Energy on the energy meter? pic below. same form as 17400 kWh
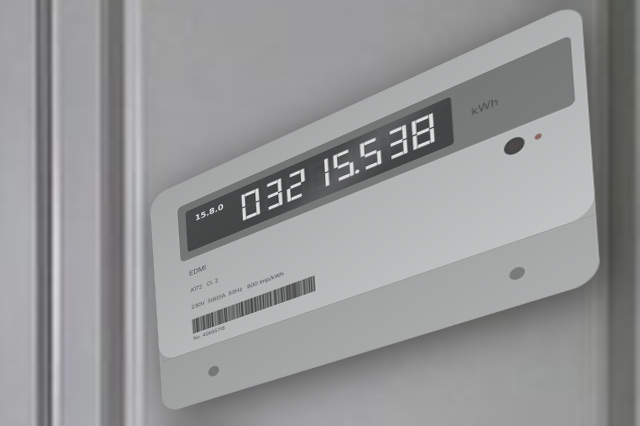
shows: 3215.538 kWh
